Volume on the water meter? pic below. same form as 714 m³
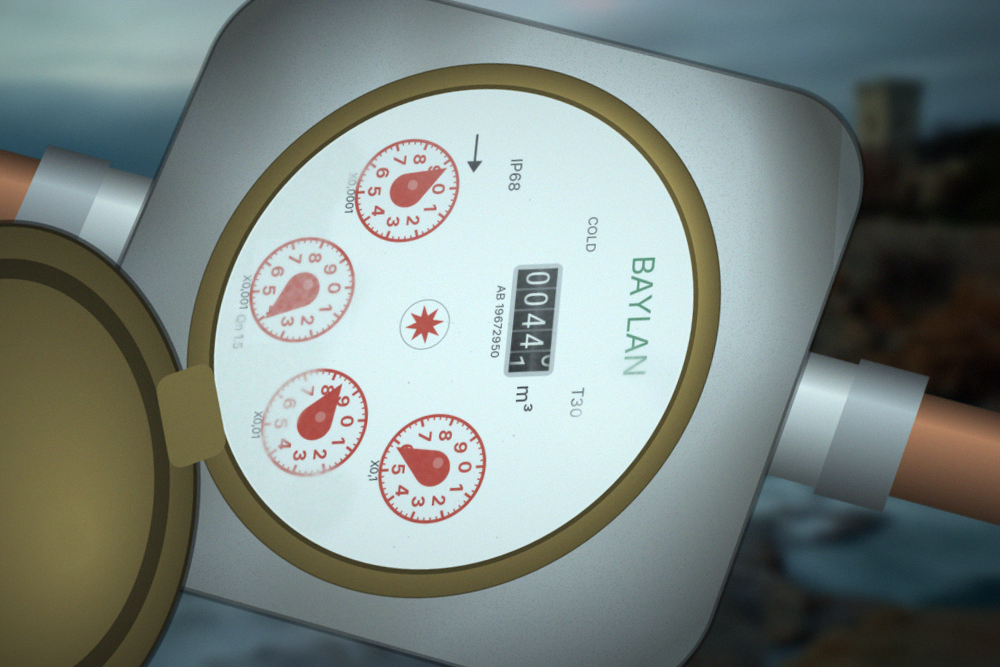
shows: 440.5839 m³
